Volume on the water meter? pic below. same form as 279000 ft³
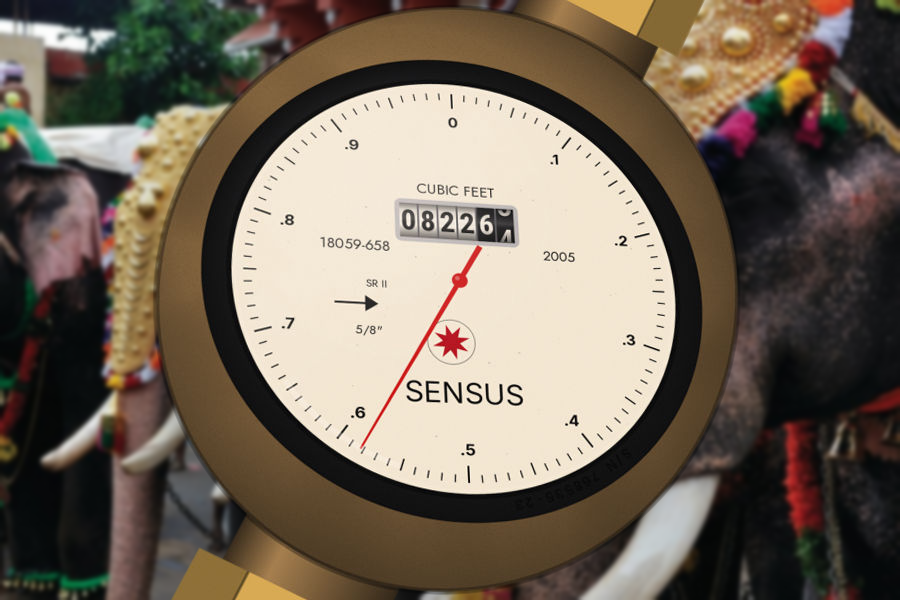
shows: 82263.58 ft³
